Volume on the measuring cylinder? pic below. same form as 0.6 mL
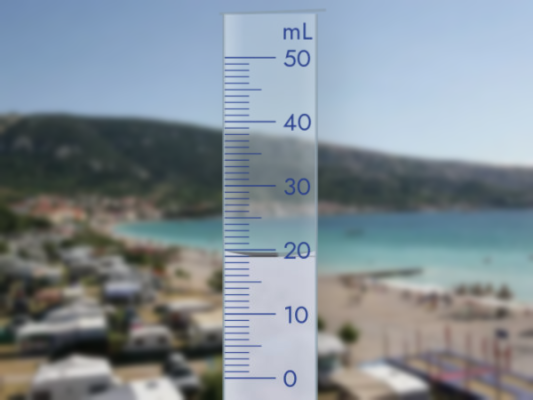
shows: 19 mL
